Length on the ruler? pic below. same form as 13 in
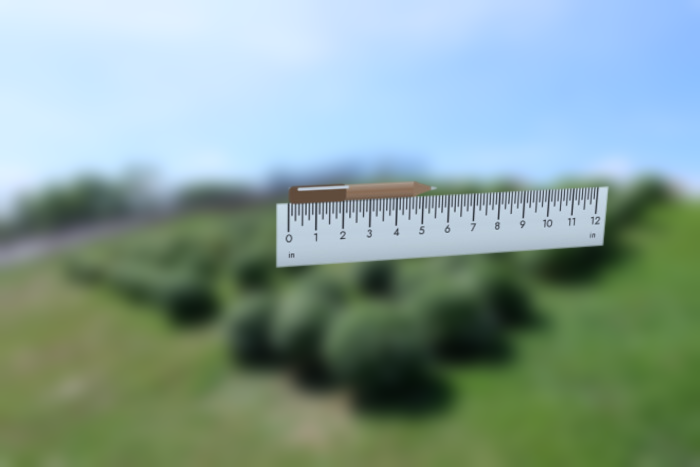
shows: 5.5 in
